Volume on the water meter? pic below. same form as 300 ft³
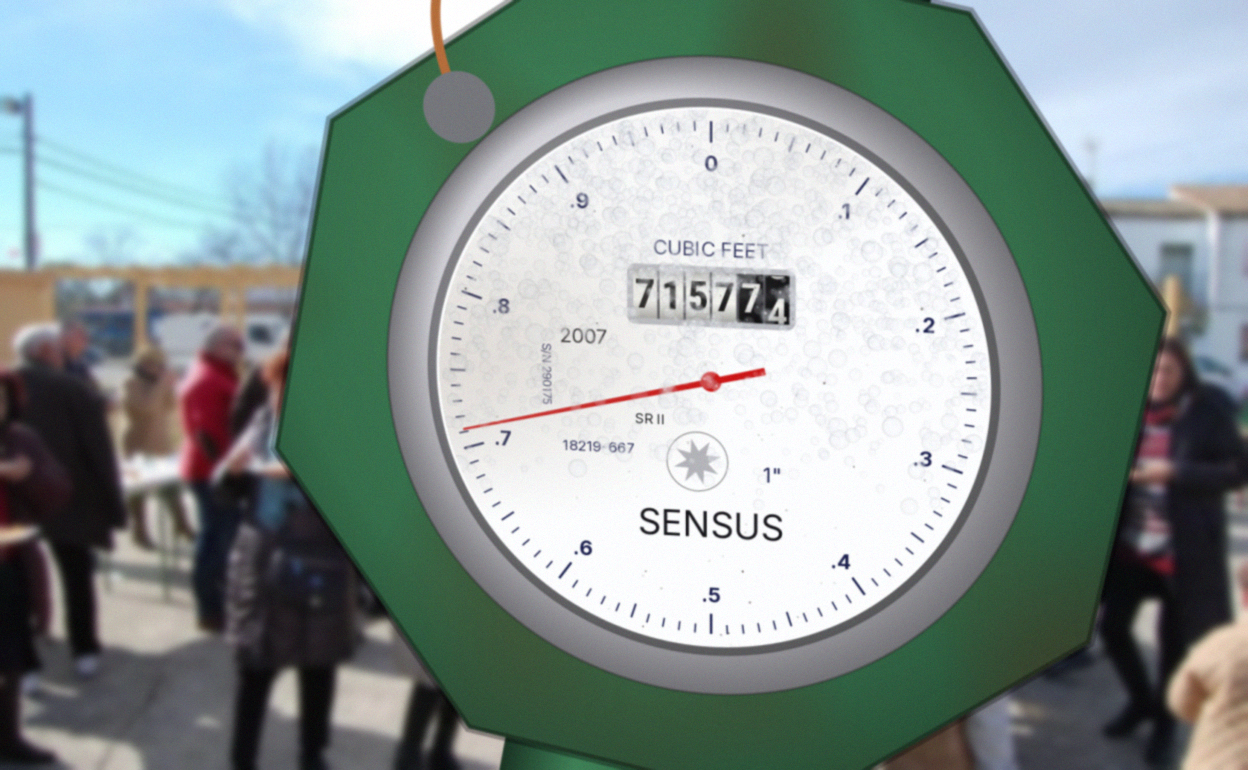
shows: 715773.71 ft³
